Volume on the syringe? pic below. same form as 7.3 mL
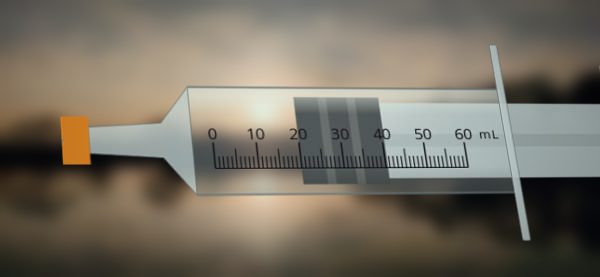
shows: 20 mL
